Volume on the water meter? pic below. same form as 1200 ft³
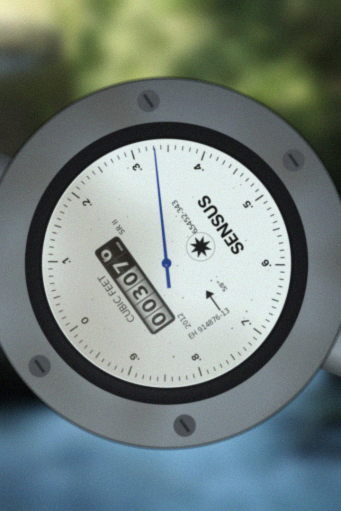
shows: 3076.33 ft³
